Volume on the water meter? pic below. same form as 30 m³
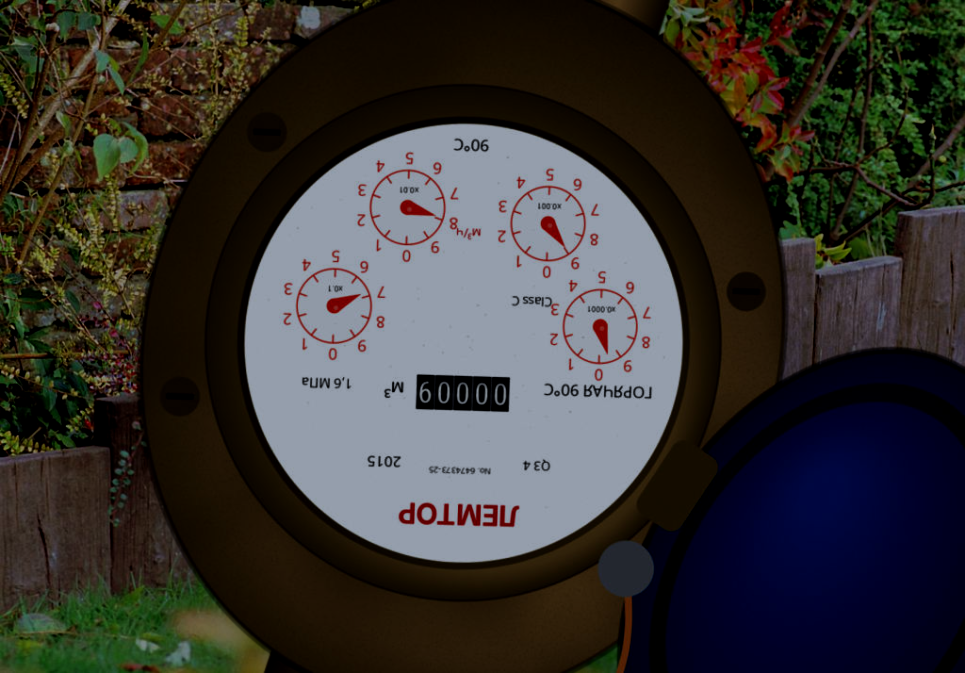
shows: 9.6789 m³
